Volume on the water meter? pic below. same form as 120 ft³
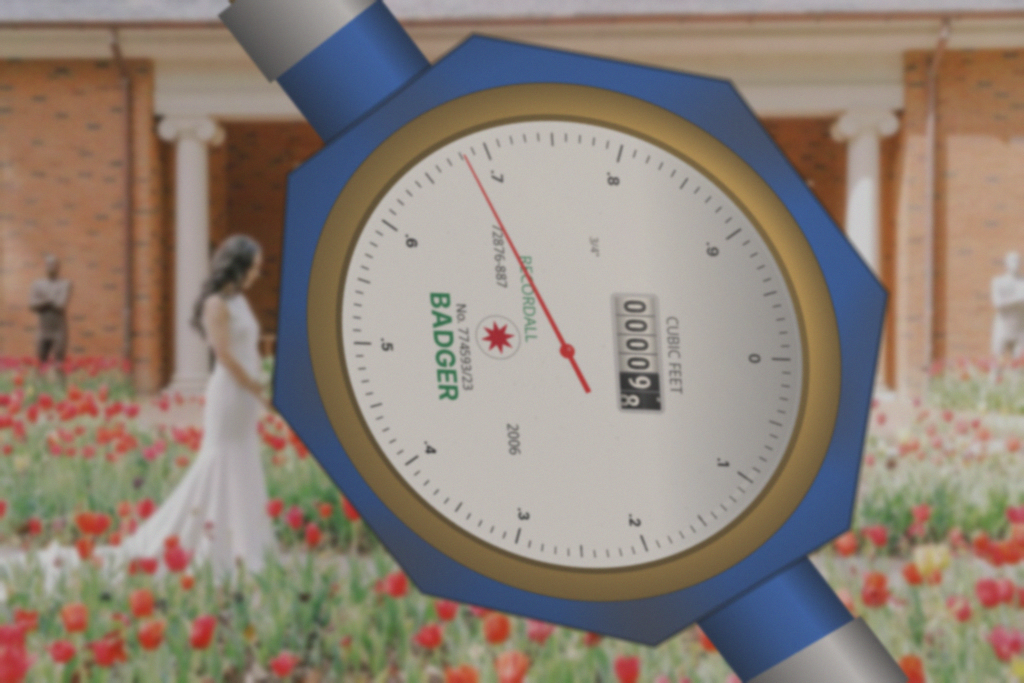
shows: 97.68 ft³
